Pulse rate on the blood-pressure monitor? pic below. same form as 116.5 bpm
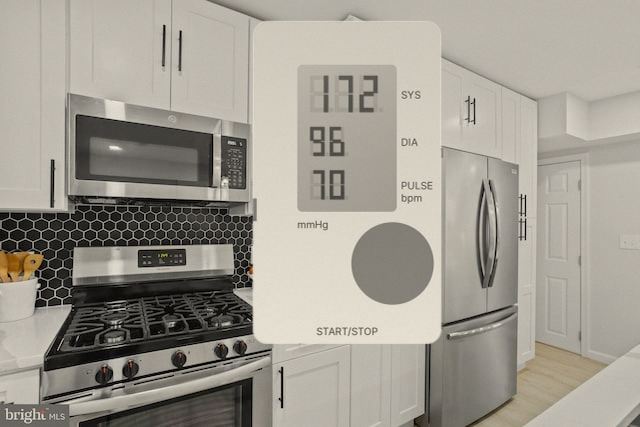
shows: 70 bpm
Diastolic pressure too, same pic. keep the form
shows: 96 mmHg
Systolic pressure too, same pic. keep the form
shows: 172 mmHg
